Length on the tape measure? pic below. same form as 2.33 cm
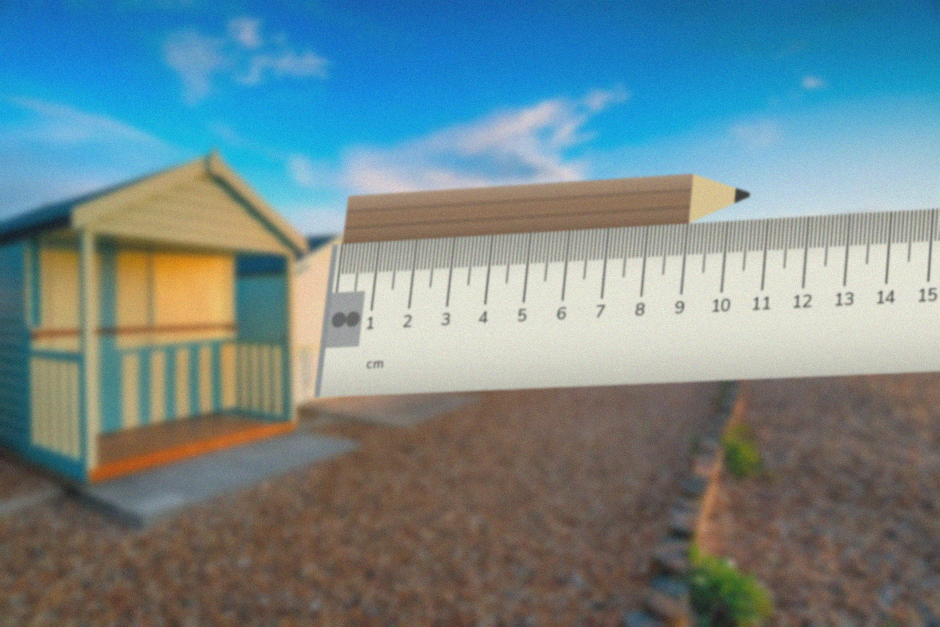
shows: 10.5 cm
